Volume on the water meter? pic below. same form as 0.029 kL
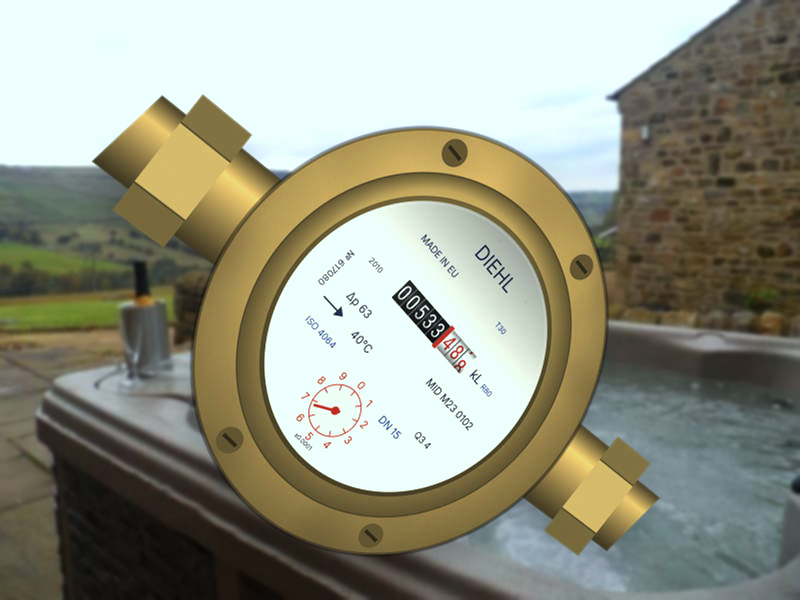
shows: 533.4876 kL
